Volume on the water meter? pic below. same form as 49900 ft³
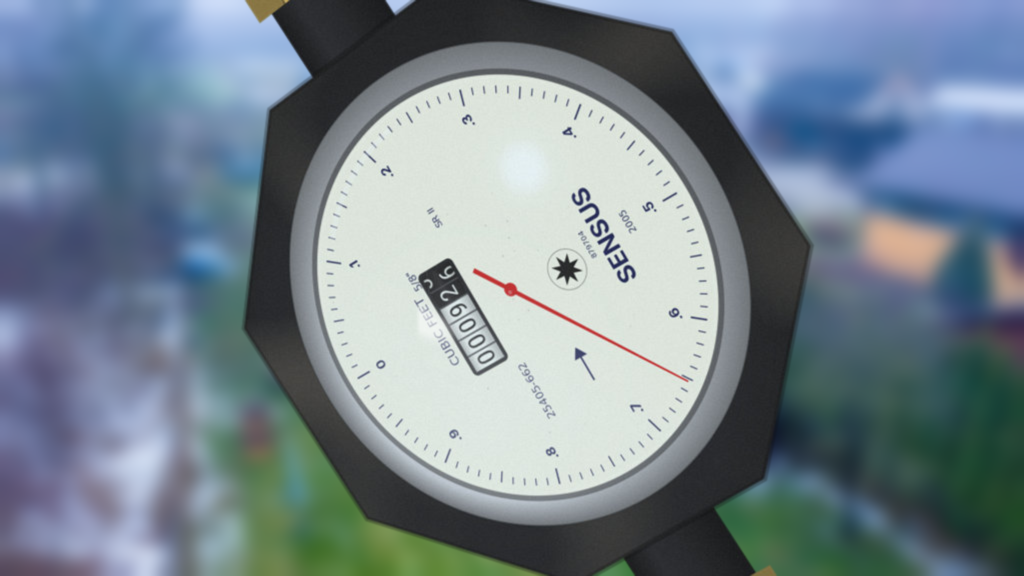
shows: 925.65 ft³
